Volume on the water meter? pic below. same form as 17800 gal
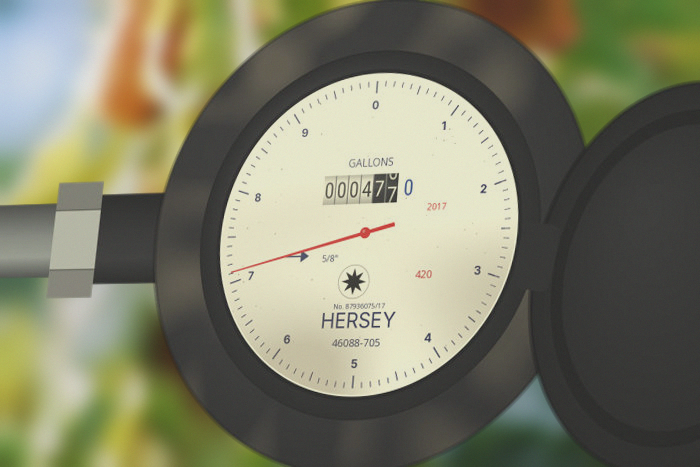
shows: 4767.1 gal
